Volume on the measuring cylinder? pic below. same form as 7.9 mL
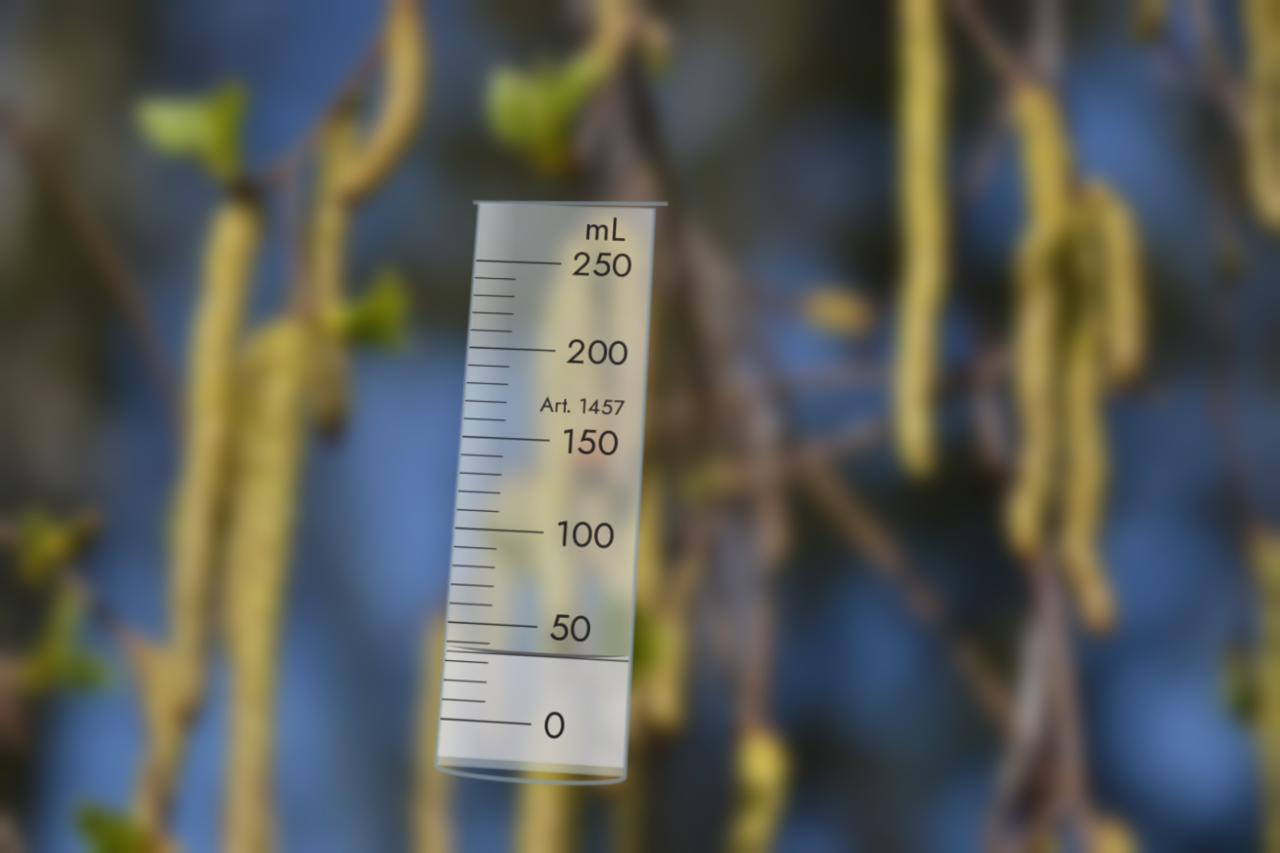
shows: 35 mL
